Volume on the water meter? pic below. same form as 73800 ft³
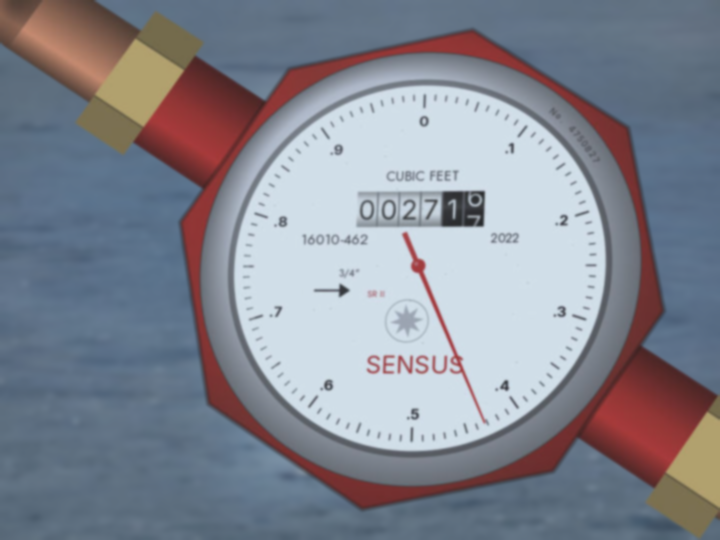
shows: 2716.43 ft³
